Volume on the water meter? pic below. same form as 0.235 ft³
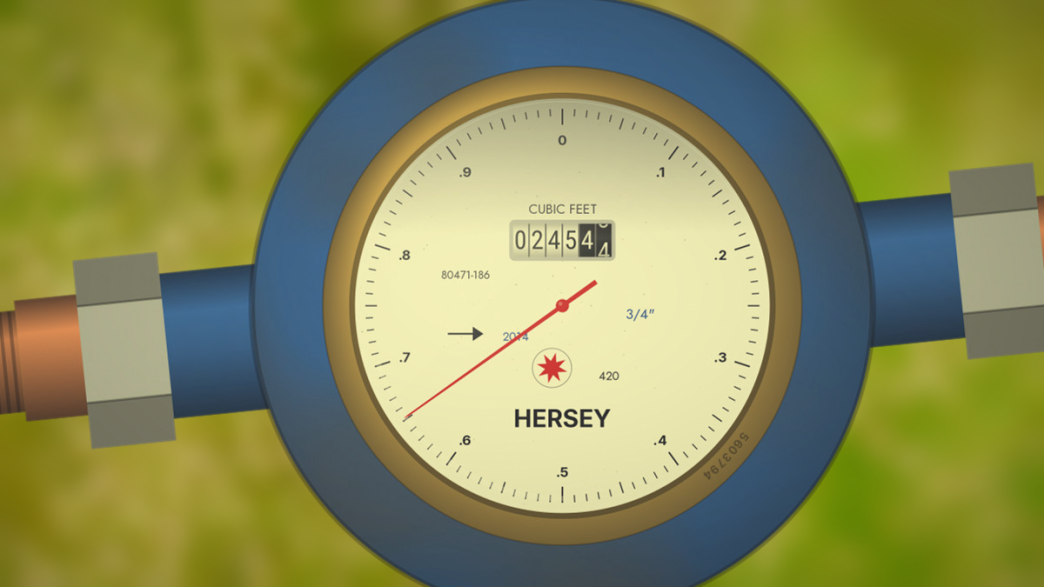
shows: 24543.65 ft³
